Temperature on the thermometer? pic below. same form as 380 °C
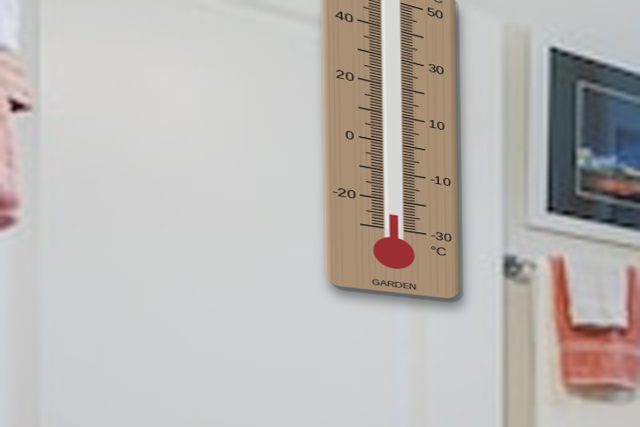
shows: -25 °C
